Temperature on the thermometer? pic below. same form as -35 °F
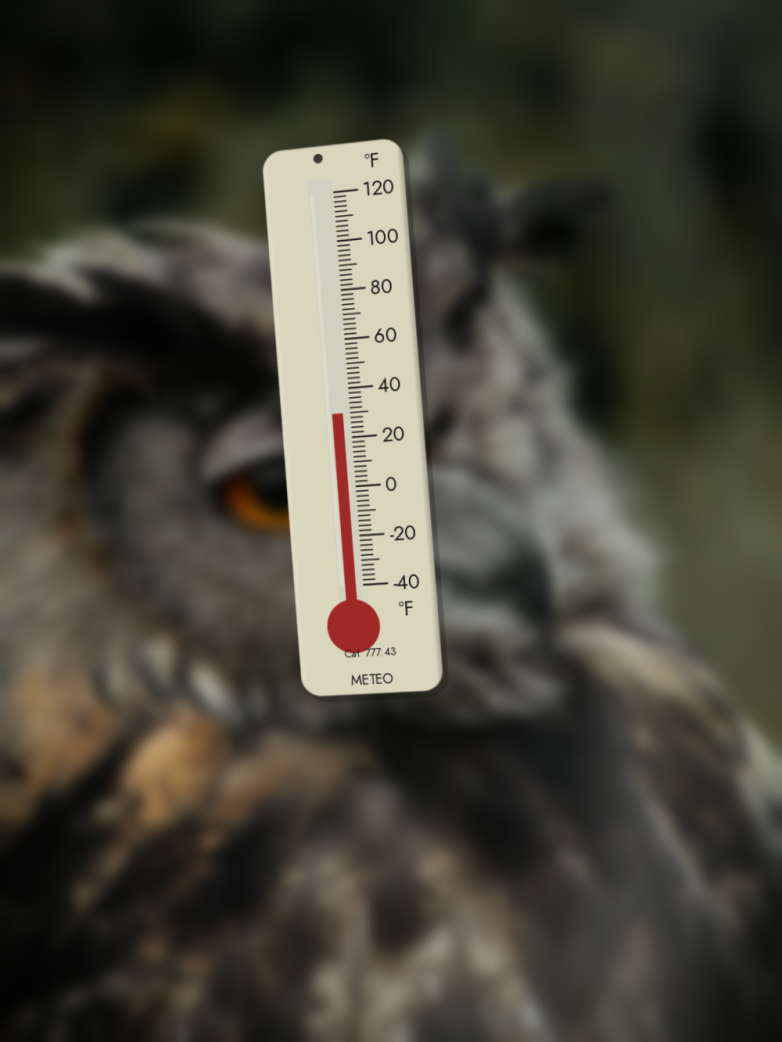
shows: 30 °F
